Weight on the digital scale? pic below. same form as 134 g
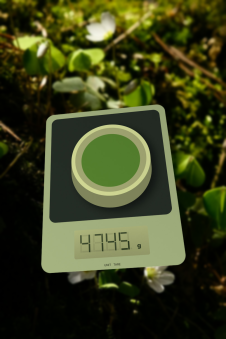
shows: 4745 g
